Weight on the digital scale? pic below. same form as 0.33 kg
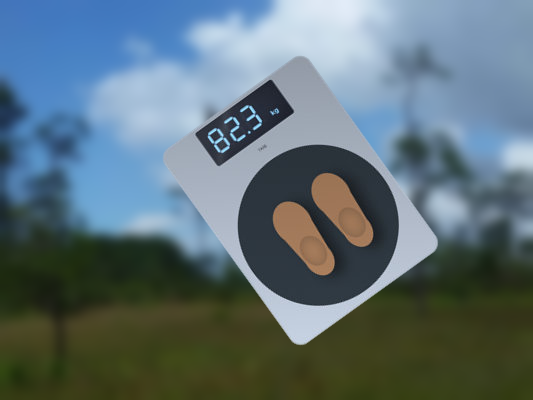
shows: 82.3 kg
